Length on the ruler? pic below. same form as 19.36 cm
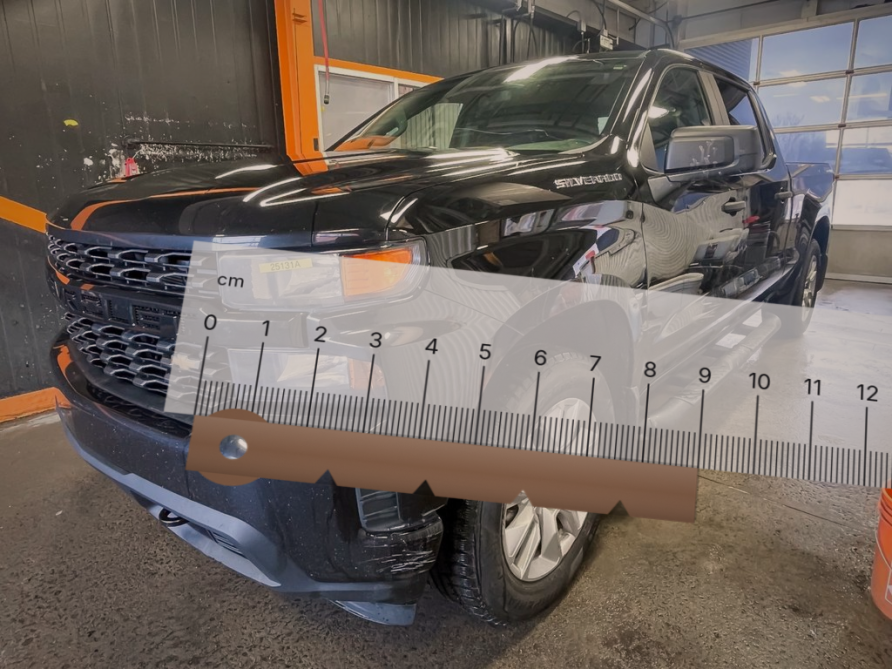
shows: 9 cm
